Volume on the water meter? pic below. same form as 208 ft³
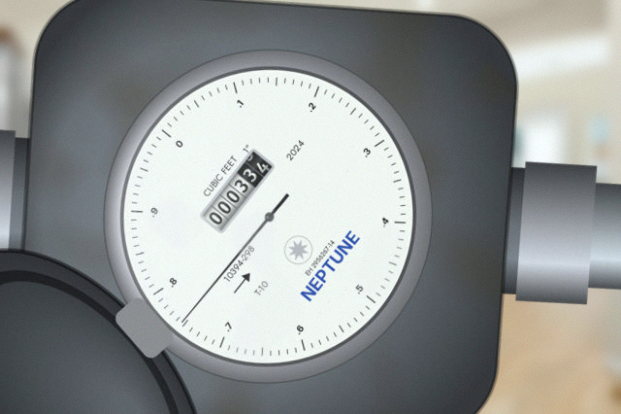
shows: 333.75 ft³
